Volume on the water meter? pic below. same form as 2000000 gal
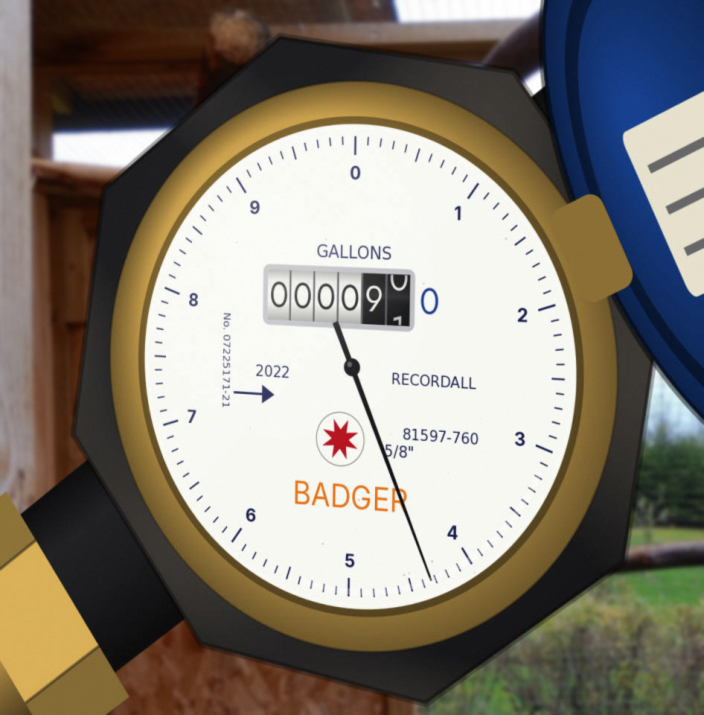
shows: 904.3 gal
